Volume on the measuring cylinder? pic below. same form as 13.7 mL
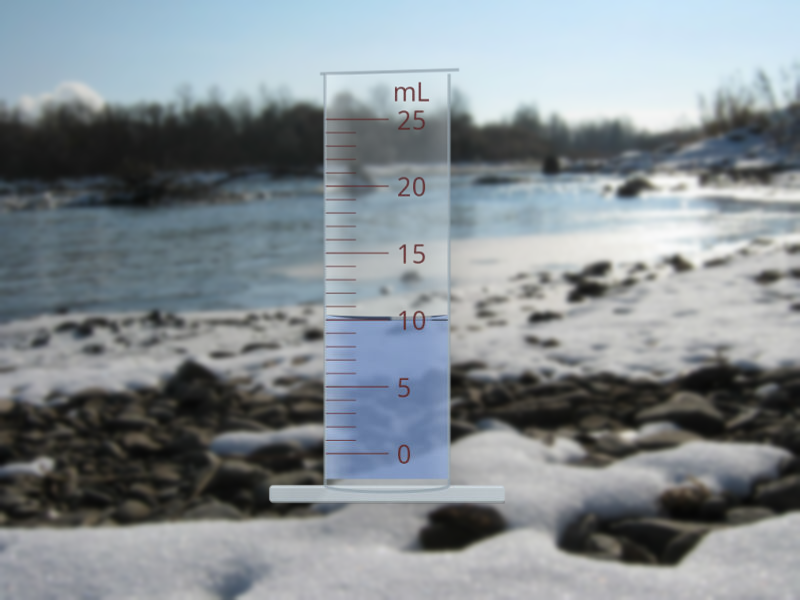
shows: 10 mL
